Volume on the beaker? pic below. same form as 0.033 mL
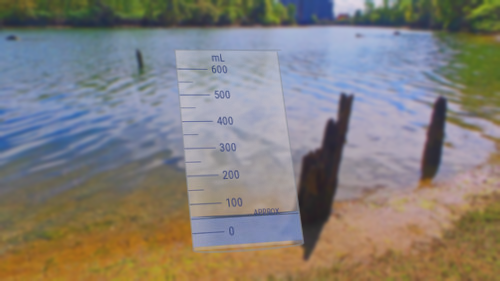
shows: 50 mL
